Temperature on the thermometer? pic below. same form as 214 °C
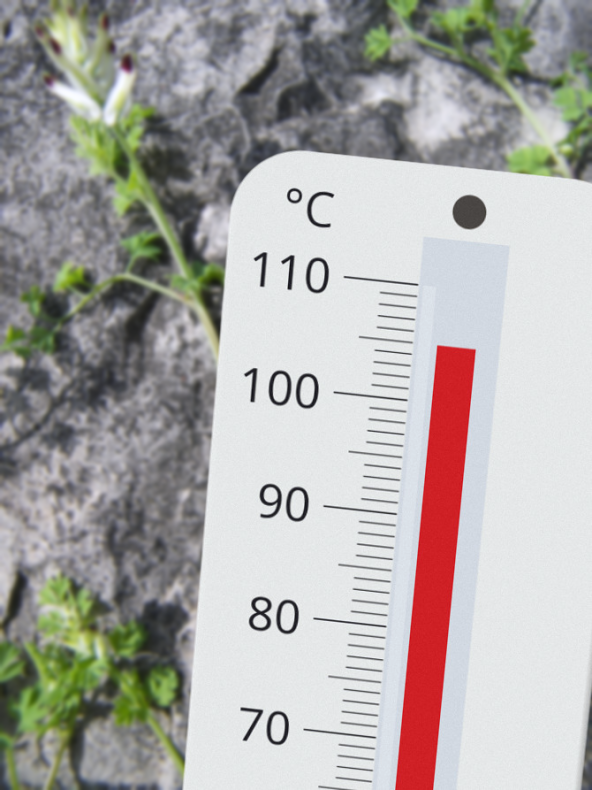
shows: 105 °C
